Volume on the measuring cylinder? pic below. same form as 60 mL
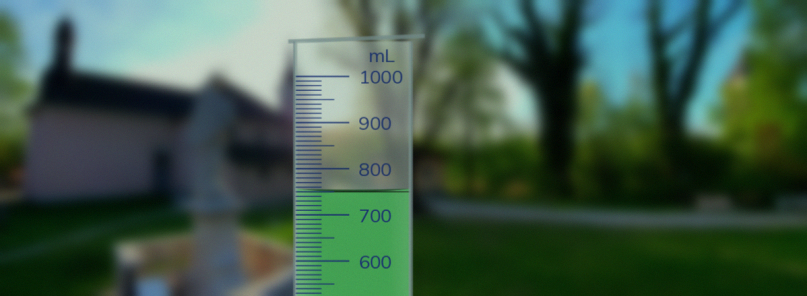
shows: 750 mL
